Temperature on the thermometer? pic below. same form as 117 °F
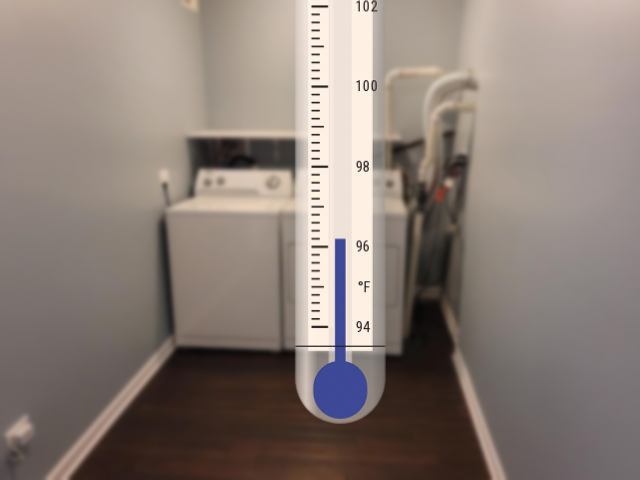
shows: 96.2 °F
